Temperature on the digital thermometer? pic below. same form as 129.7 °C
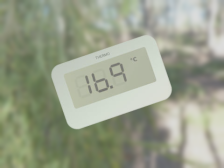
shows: 16.9 °C
